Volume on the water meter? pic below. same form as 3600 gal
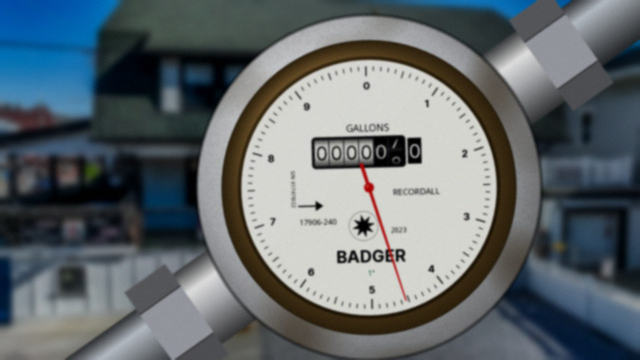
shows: 74.5 gal
